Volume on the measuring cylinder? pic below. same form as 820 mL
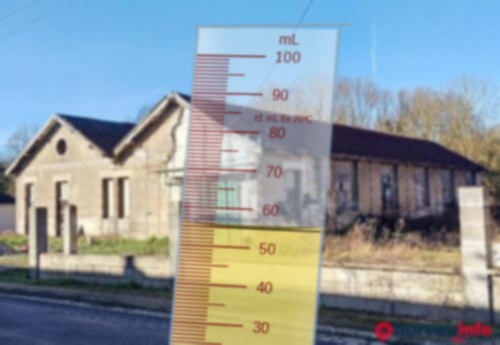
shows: 55 mL
